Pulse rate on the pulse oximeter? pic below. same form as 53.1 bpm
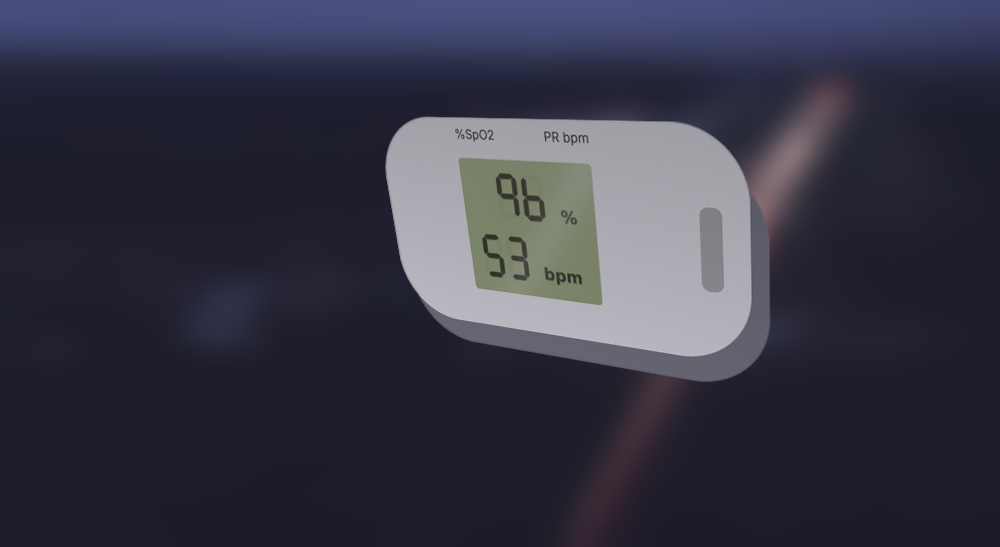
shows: 53 bpm
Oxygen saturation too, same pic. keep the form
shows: 96 %
